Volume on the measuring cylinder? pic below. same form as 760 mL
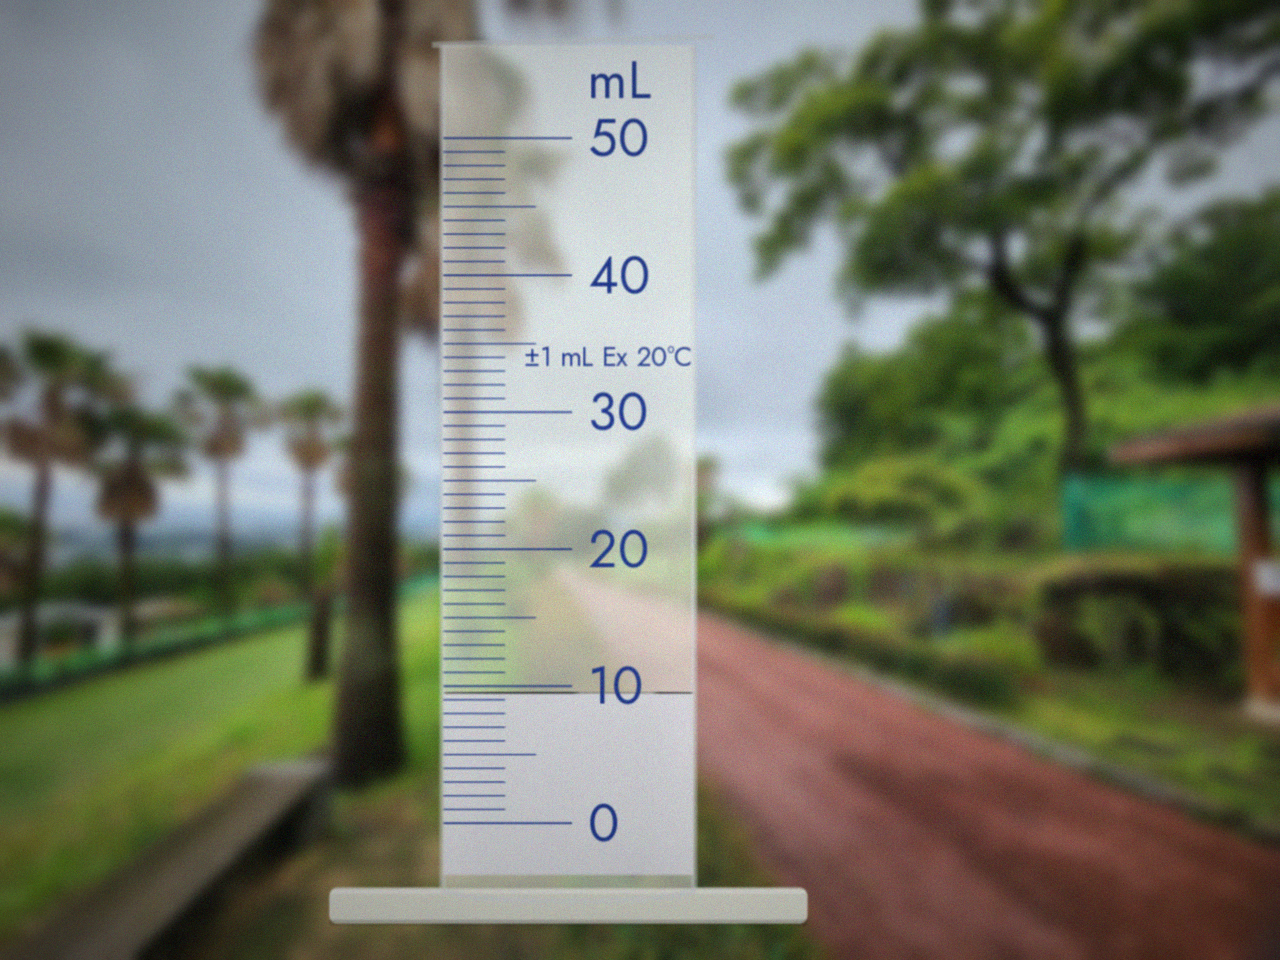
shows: 9.5 mL
